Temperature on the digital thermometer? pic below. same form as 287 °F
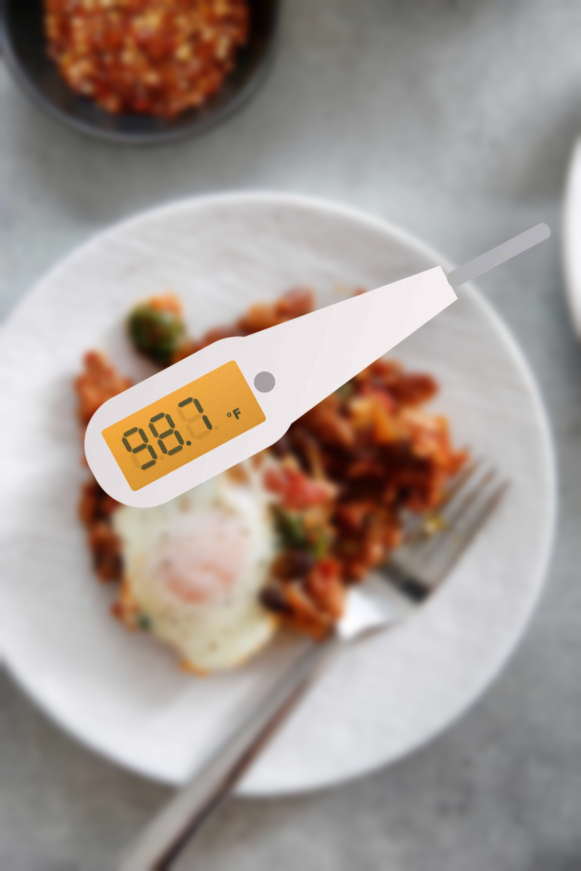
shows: 98.7 °F
